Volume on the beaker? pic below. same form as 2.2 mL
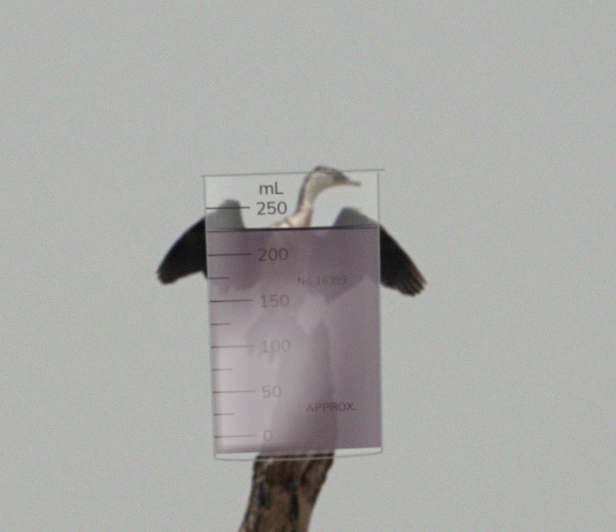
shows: 225 mL
